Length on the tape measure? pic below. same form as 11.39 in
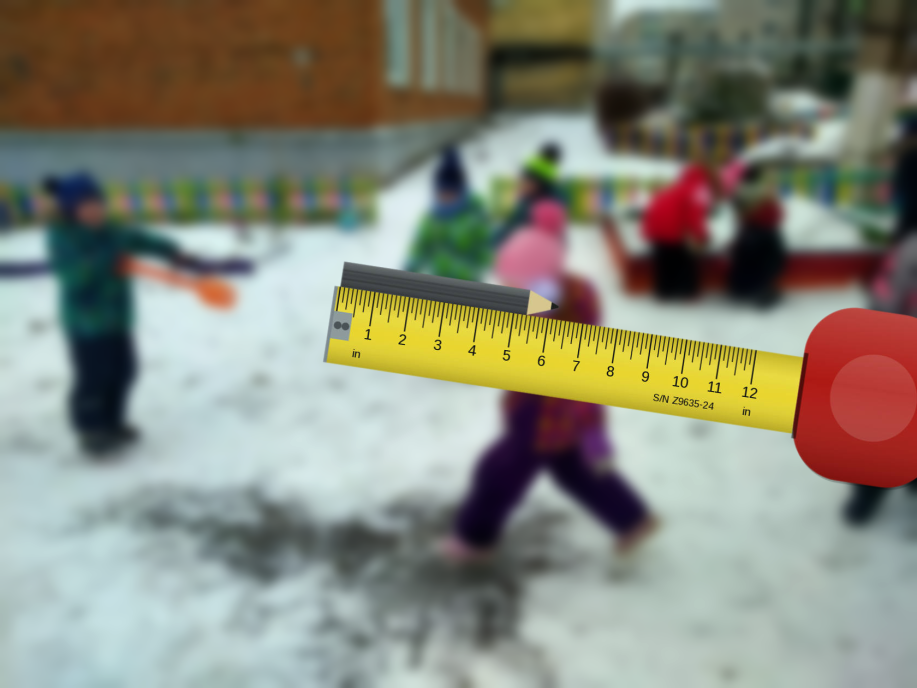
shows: 6.25 in
